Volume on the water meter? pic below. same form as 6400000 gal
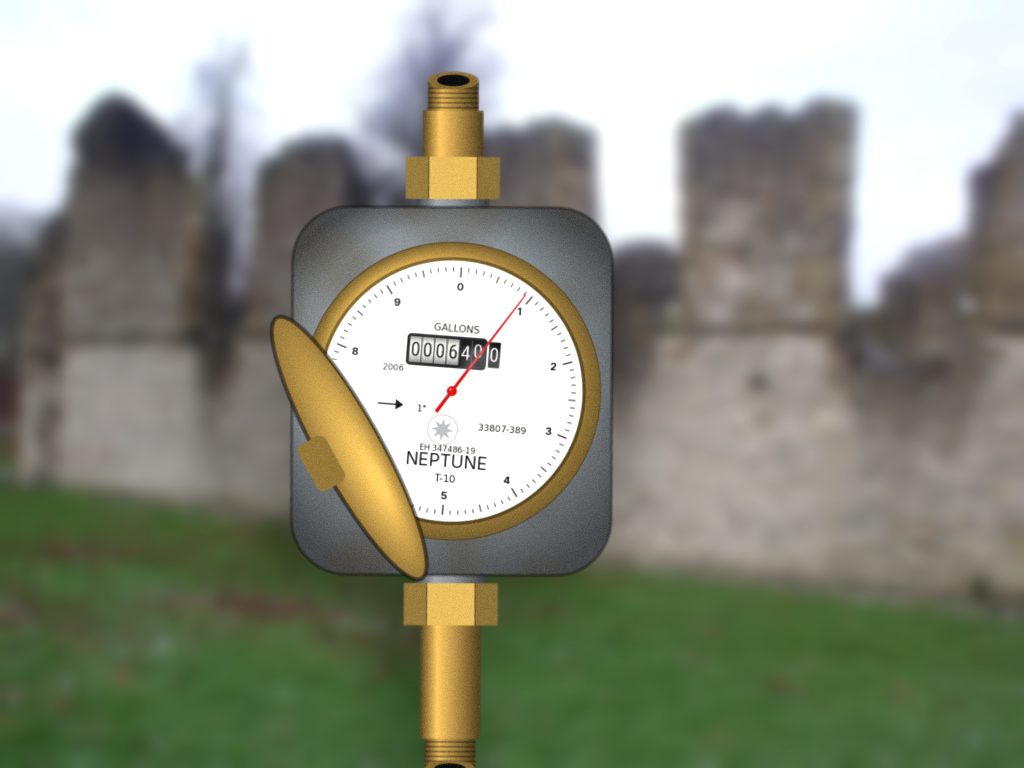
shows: 6400.9 gal
